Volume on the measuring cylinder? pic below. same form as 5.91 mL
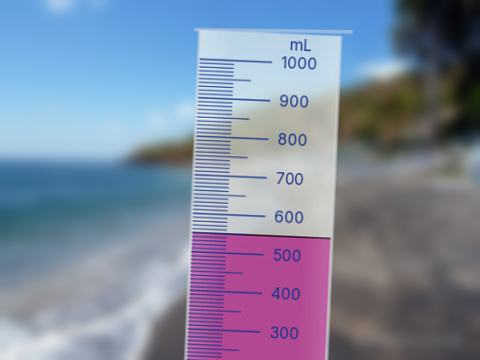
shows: 550 mL
